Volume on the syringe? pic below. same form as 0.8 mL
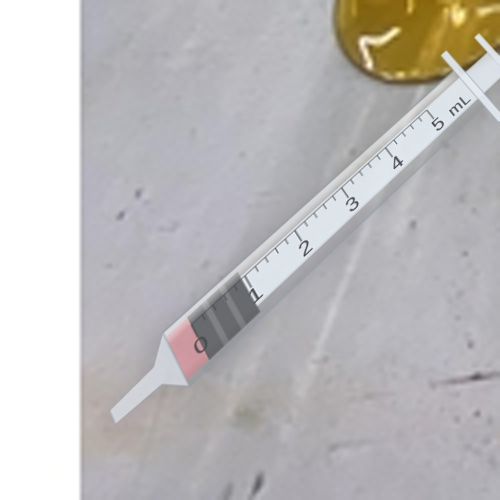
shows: 0 mL
